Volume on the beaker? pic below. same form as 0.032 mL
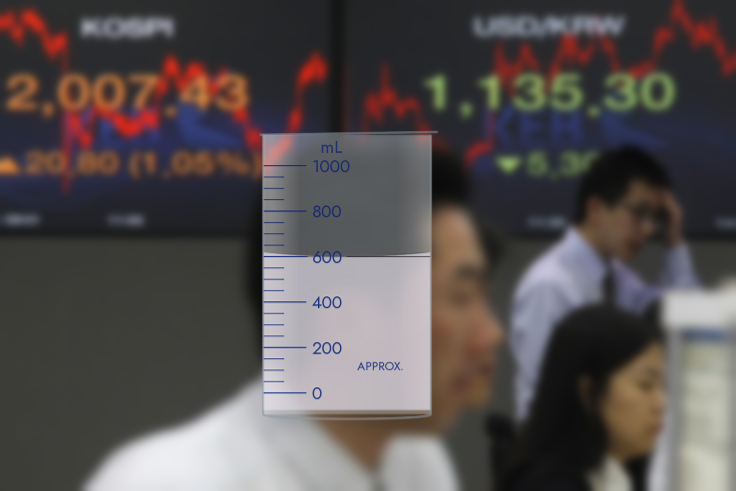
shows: 600 mL
